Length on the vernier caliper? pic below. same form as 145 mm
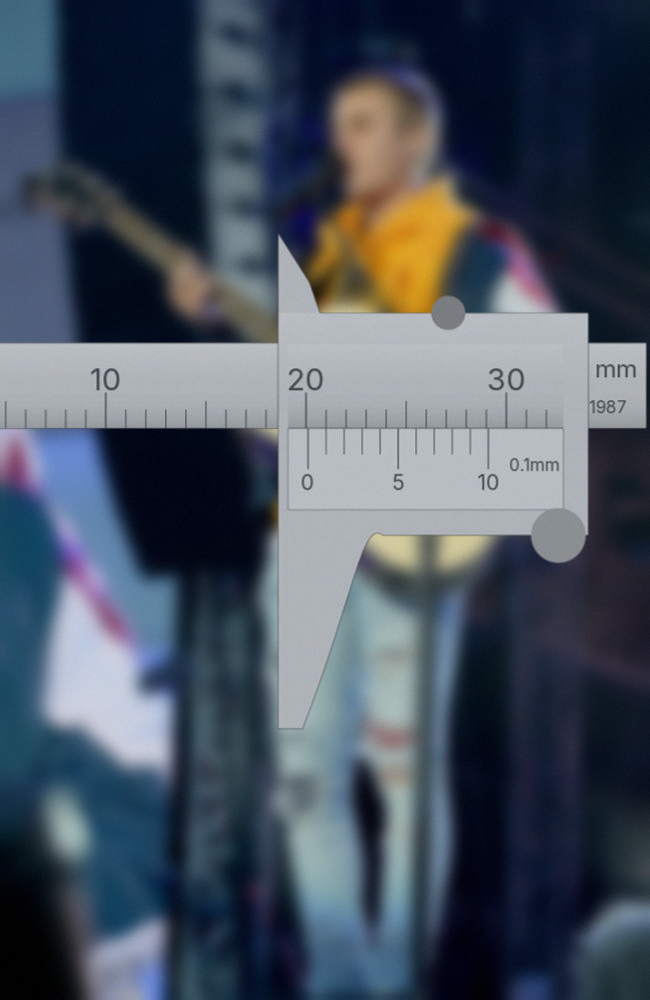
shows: 20.1 mm
